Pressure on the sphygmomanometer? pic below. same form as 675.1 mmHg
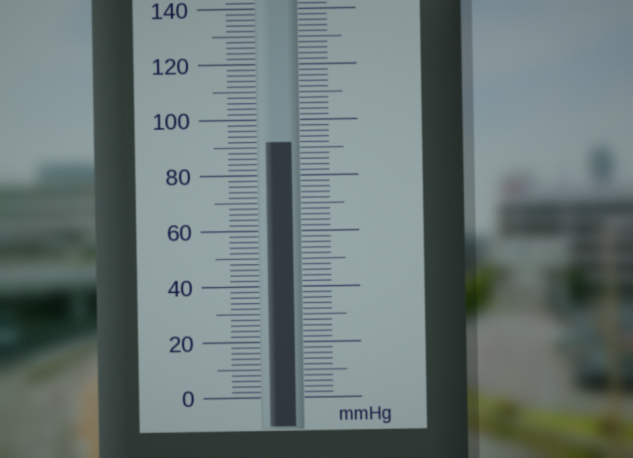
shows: 92 mmHg
